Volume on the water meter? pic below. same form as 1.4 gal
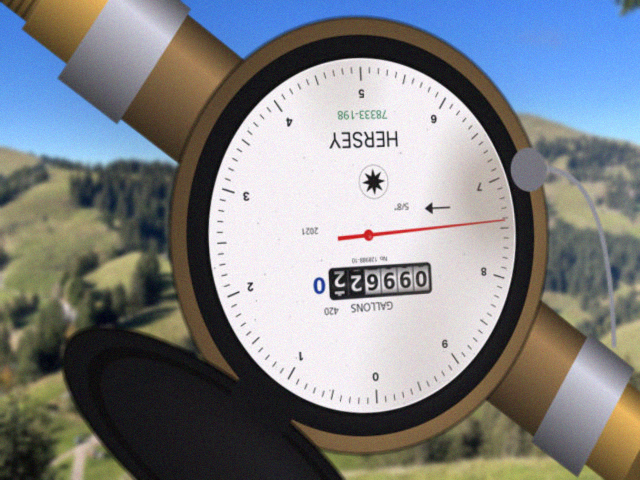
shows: 996217.4 gal
